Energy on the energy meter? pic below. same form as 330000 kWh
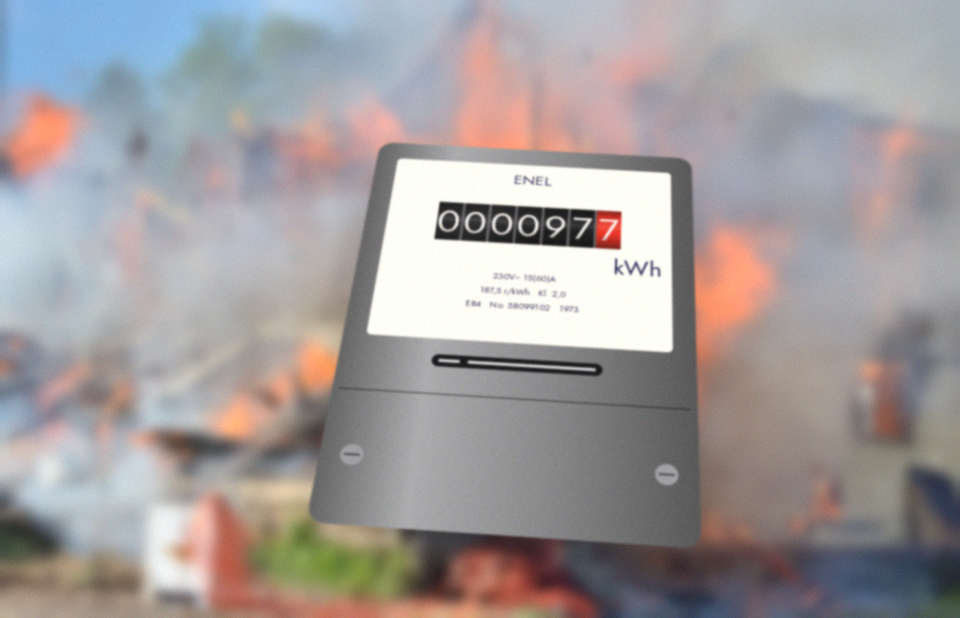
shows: 97.7 kWh
